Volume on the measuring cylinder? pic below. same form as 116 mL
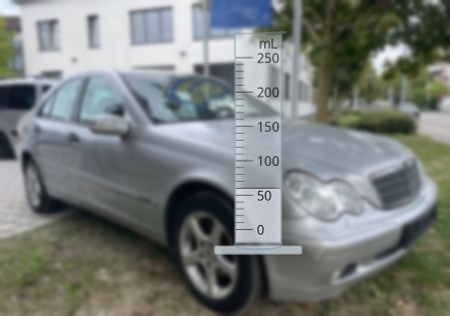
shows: 60 mL
